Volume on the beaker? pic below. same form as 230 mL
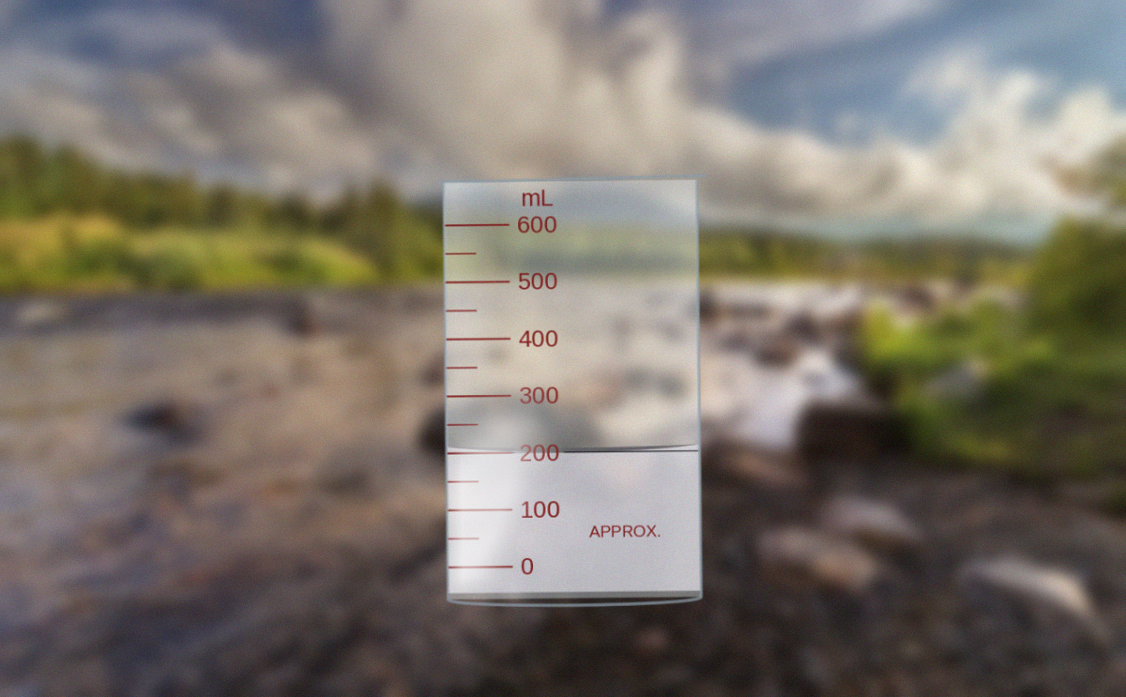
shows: 200 mL
